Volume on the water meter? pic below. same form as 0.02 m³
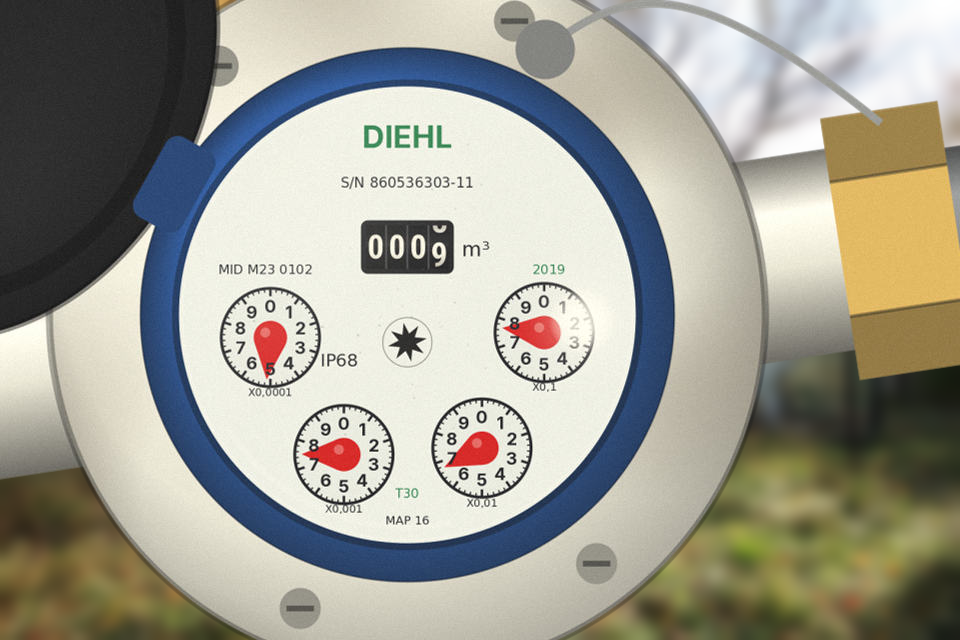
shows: 8.7675 m³
